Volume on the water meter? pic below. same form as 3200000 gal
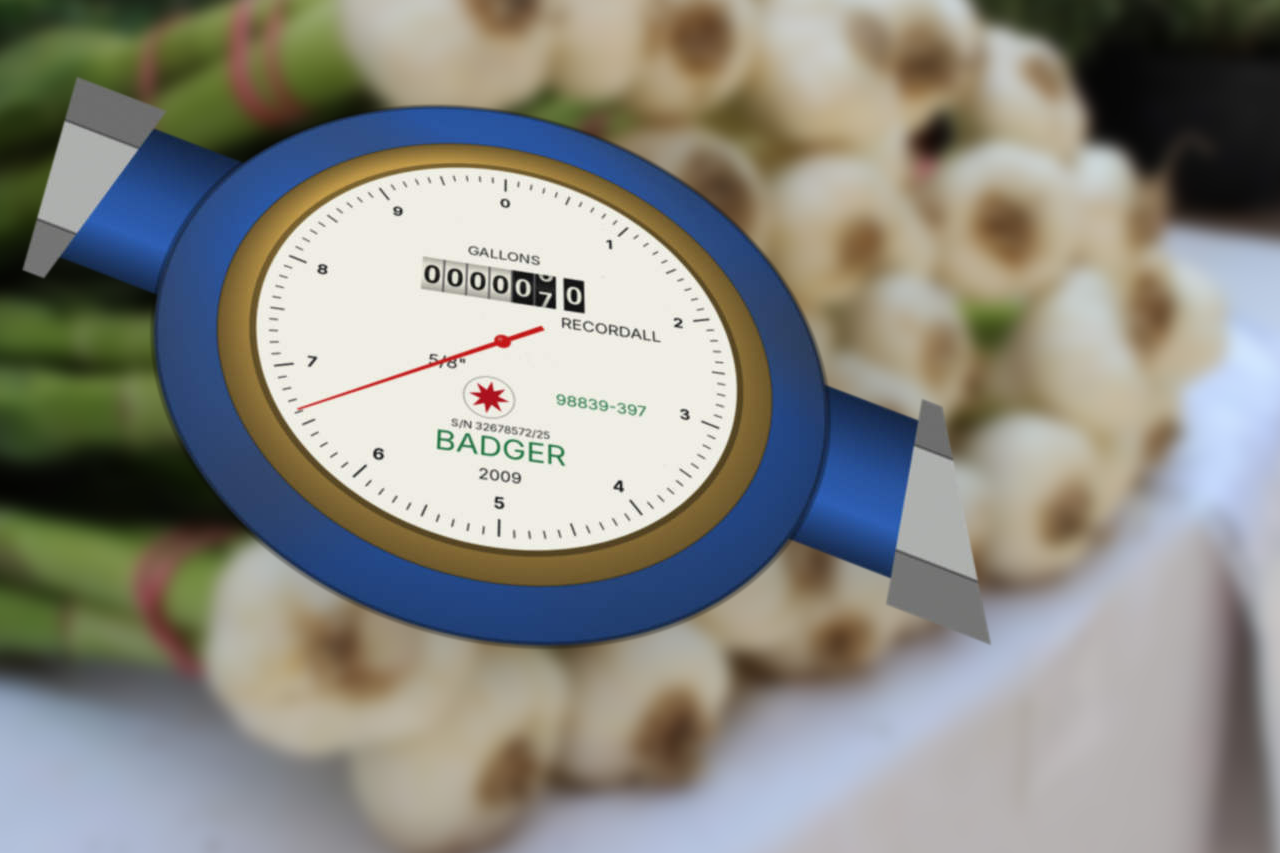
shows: 66.6 gal
